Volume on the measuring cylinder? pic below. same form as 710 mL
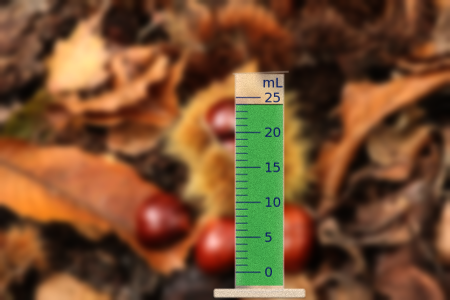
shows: 24 mL
